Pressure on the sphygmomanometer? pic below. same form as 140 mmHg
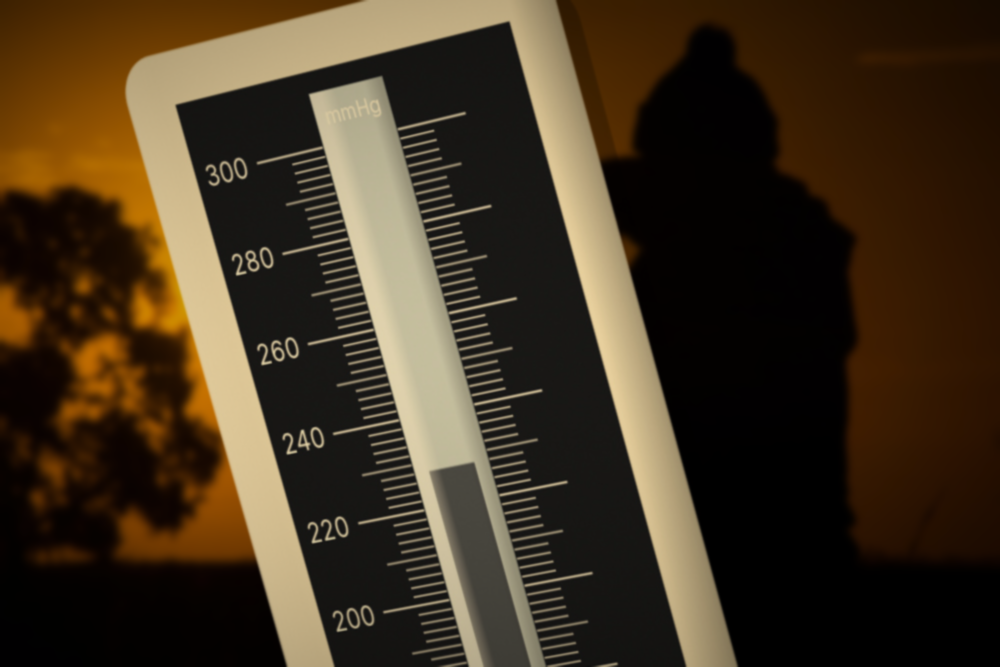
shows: 228 mmHg
